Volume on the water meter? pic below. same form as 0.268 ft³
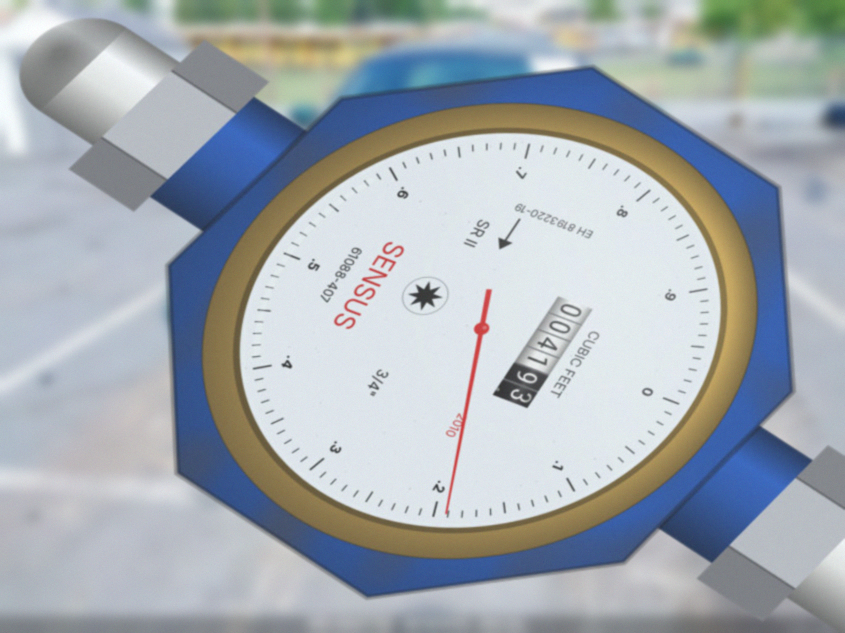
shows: 4193.19 ft³
